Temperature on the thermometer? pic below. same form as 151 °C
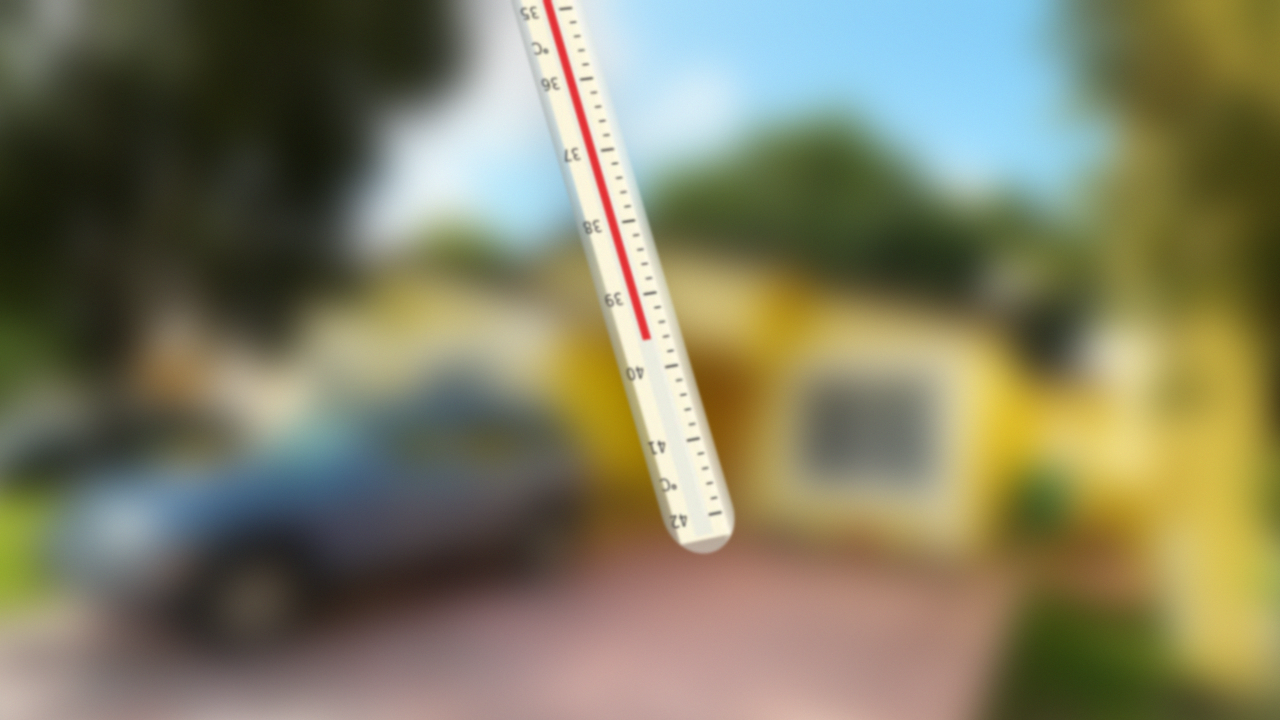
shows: 39.6 °C
